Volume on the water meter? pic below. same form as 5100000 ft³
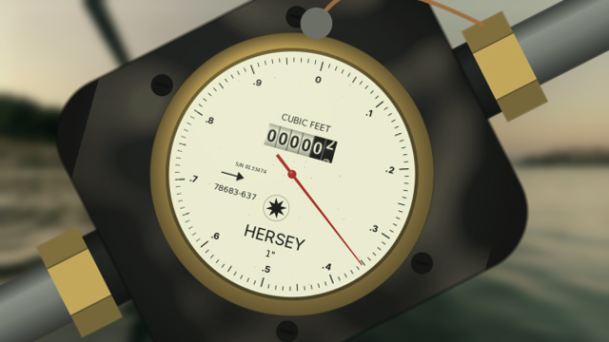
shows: 2.35 ft³
